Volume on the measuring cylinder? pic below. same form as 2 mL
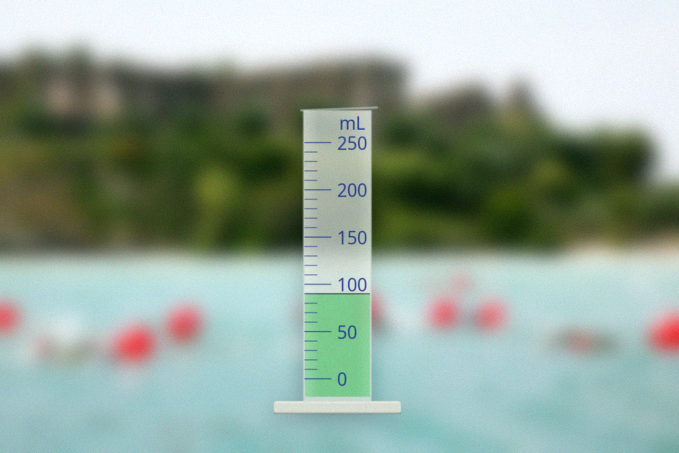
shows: 90 mL
